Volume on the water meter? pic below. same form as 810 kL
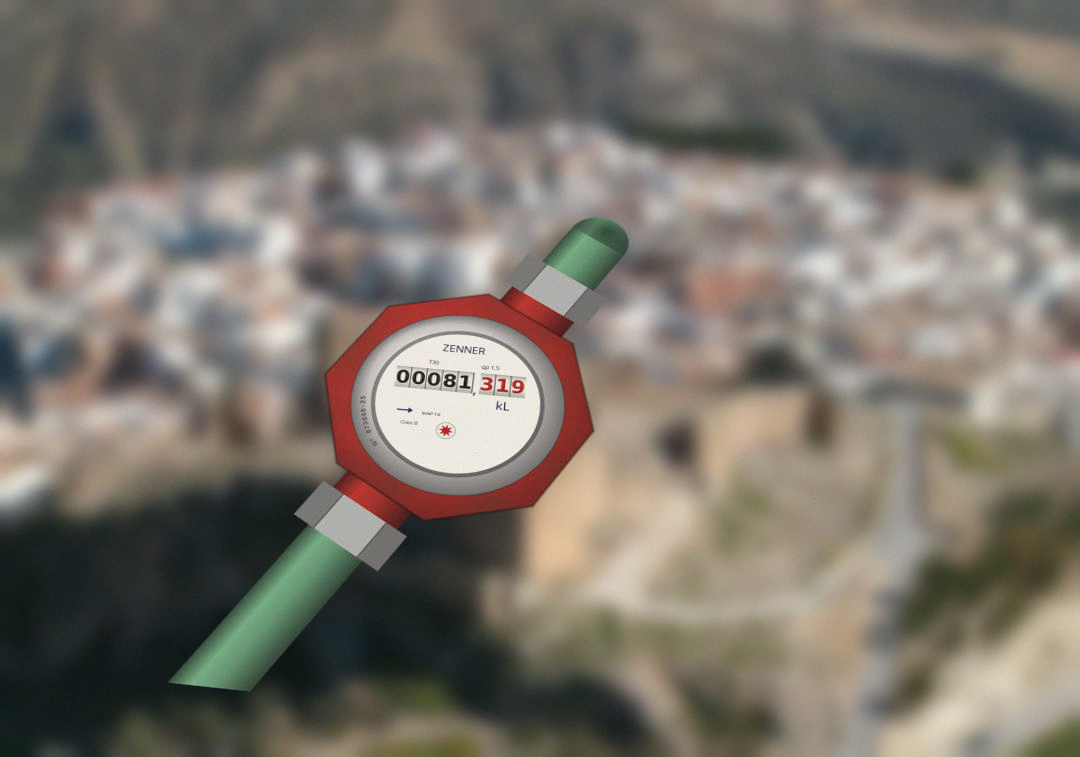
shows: 81.319 kL
